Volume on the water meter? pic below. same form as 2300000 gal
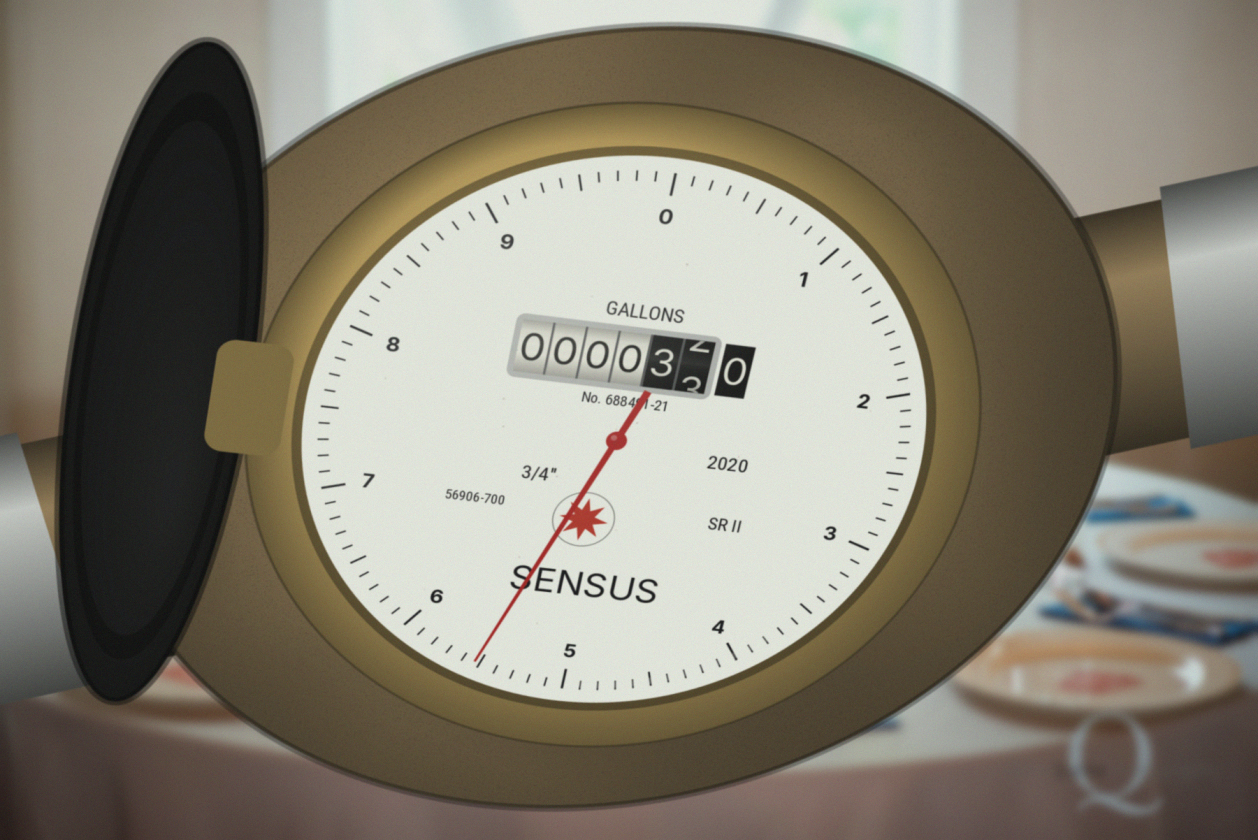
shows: 325.5 gal
